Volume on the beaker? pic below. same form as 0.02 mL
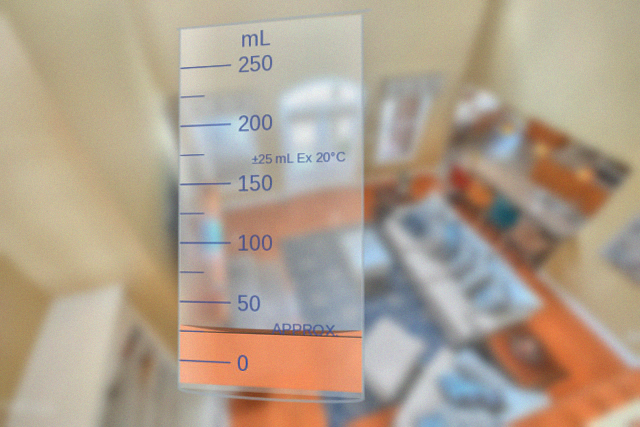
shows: 25 mL
